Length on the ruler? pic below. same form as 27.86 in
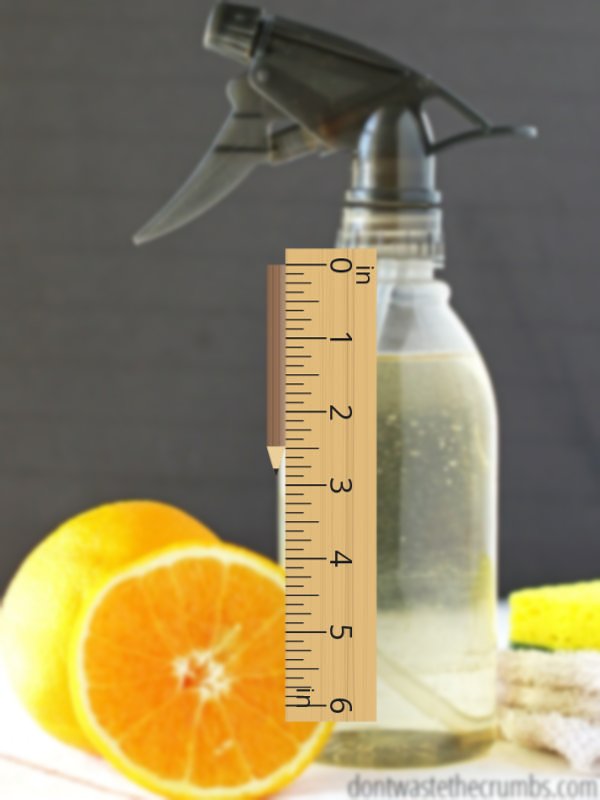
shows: 2.875 in
